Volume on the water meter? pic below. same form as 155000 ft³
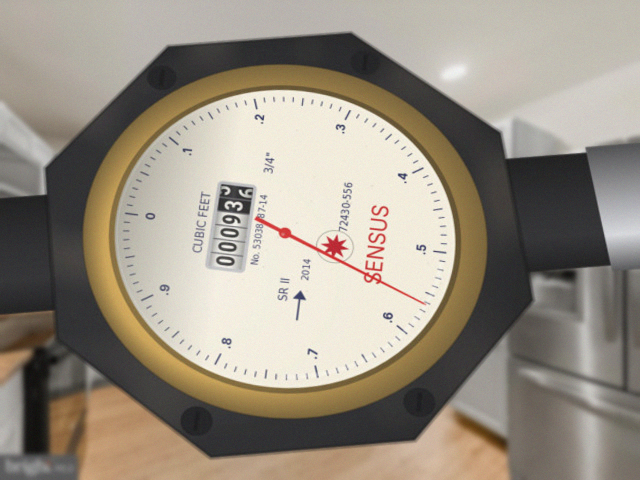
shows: 935.56 ft³
